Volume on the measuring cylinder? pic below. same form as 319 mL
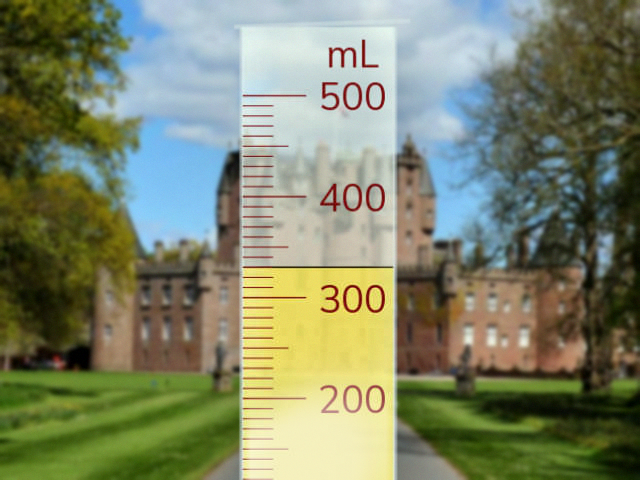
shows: 330 mL
